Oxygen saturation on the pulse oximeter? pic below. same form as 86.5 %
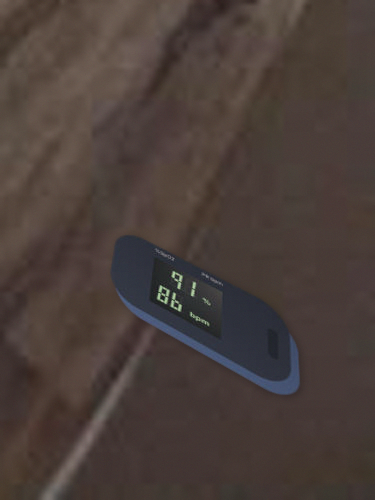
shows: 91 %
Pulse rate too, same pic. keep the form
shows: 86 bpm
